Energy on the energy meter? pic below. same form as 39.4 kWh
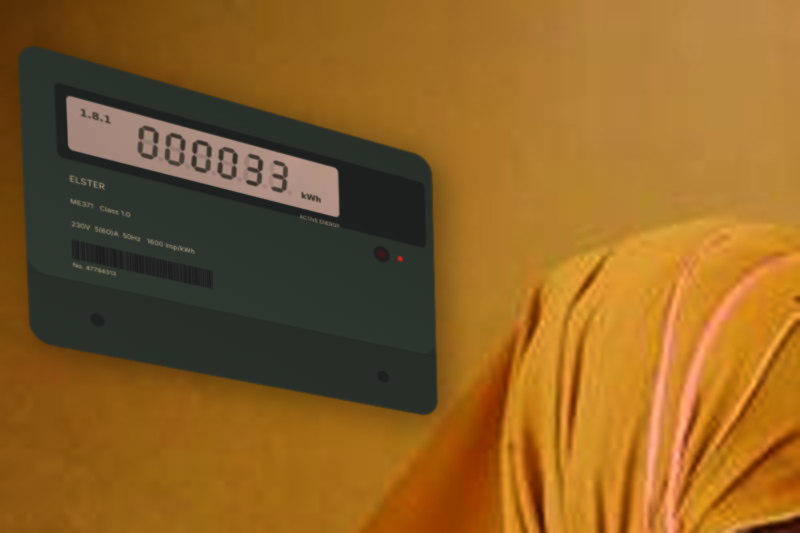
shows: 33 kWh
